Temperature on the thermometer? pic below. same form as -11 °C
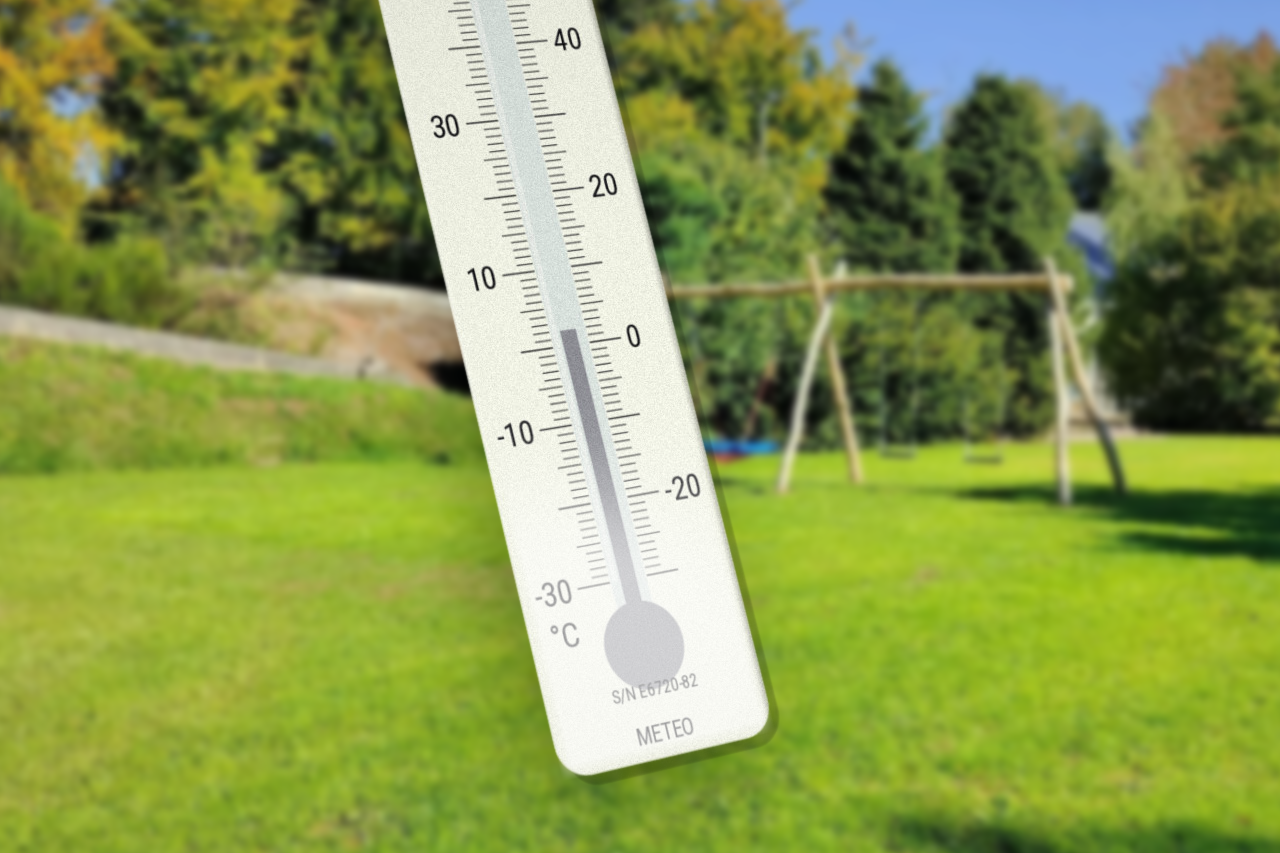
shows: 2 °C
